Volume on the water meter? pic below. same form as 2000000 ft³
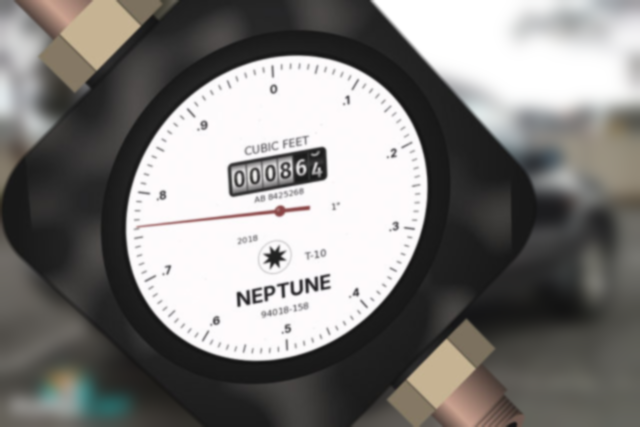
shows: 863.76 ft³
